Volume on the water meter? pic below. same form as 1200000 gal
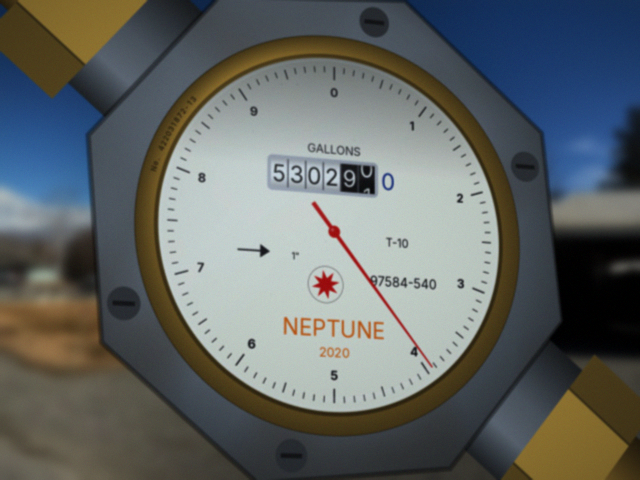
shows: 5302903.9 gal
